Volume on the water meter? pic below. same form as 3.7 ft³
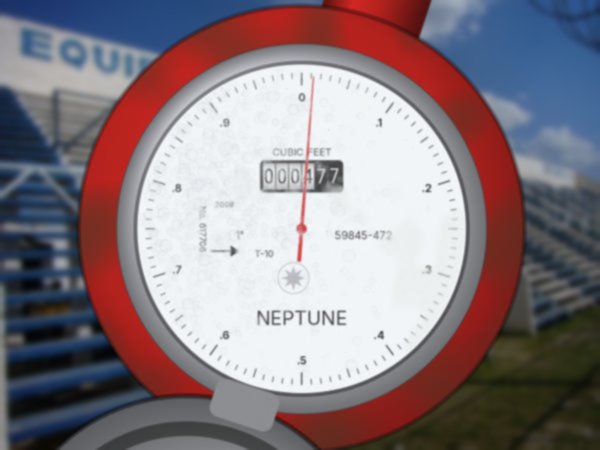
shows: 477.01 ft³
